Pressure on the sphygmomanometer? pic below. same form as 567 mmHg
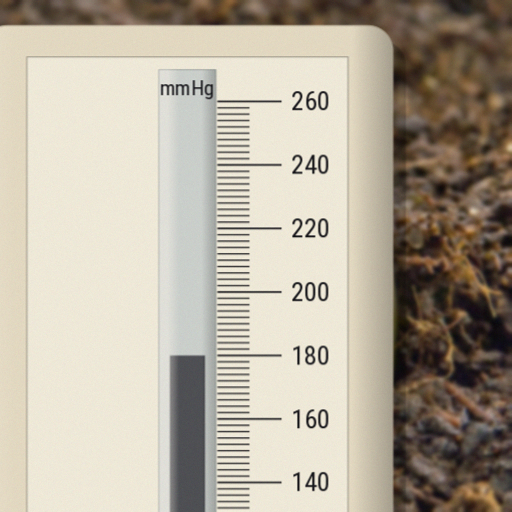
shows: 180 mmHg
